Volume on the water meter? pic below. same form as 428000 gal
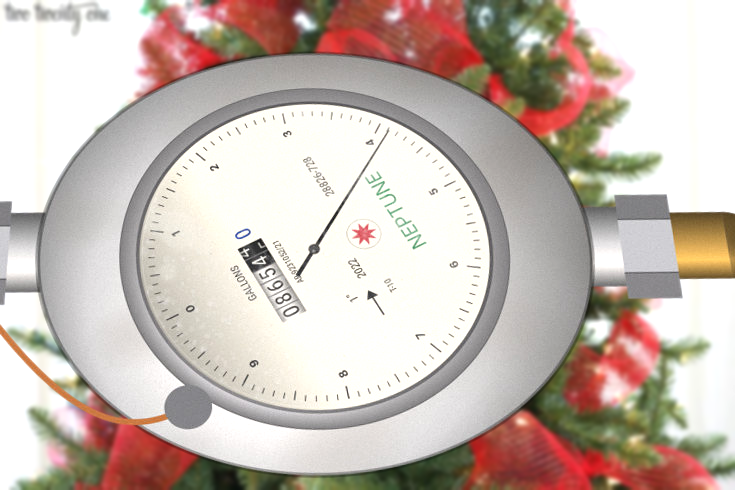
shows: 865444.1 gal
